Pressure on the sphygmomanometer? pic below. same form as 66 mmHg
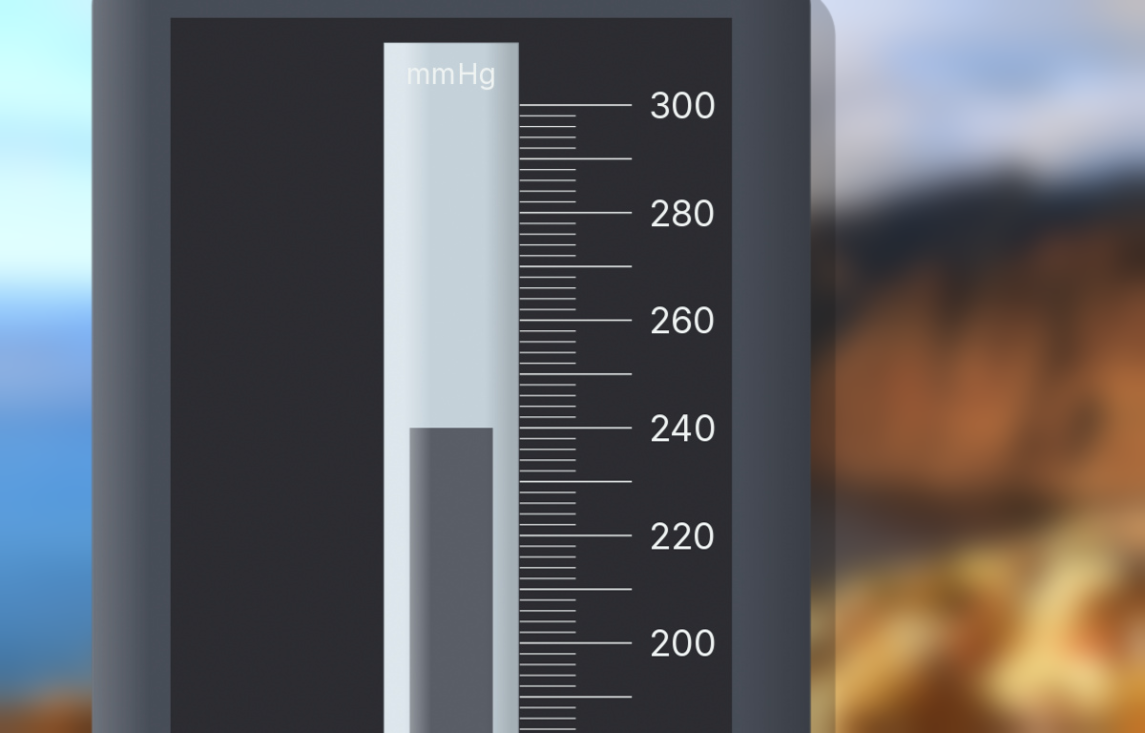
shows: 240 mmHg
